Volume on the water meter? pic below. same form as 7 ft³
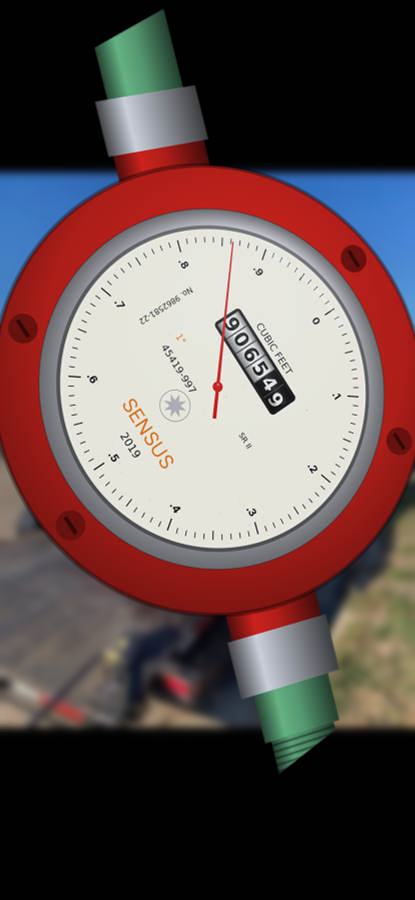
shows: 906548.86 ft³
